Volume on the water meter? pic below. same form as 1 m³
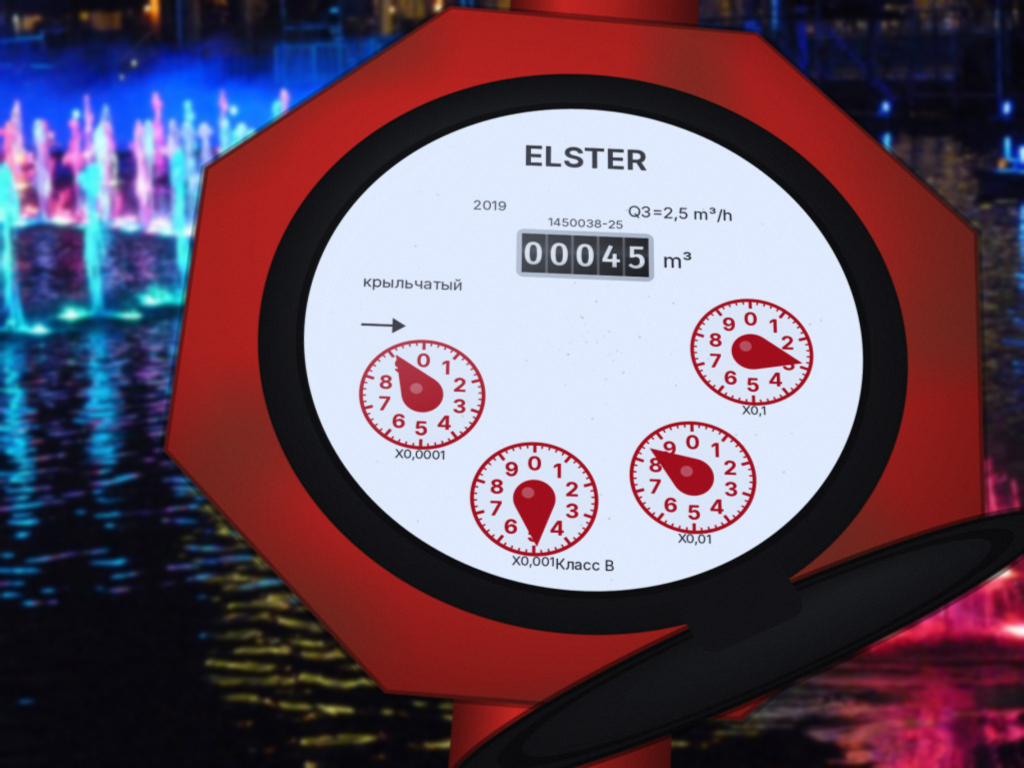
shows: 45.2849 m³
